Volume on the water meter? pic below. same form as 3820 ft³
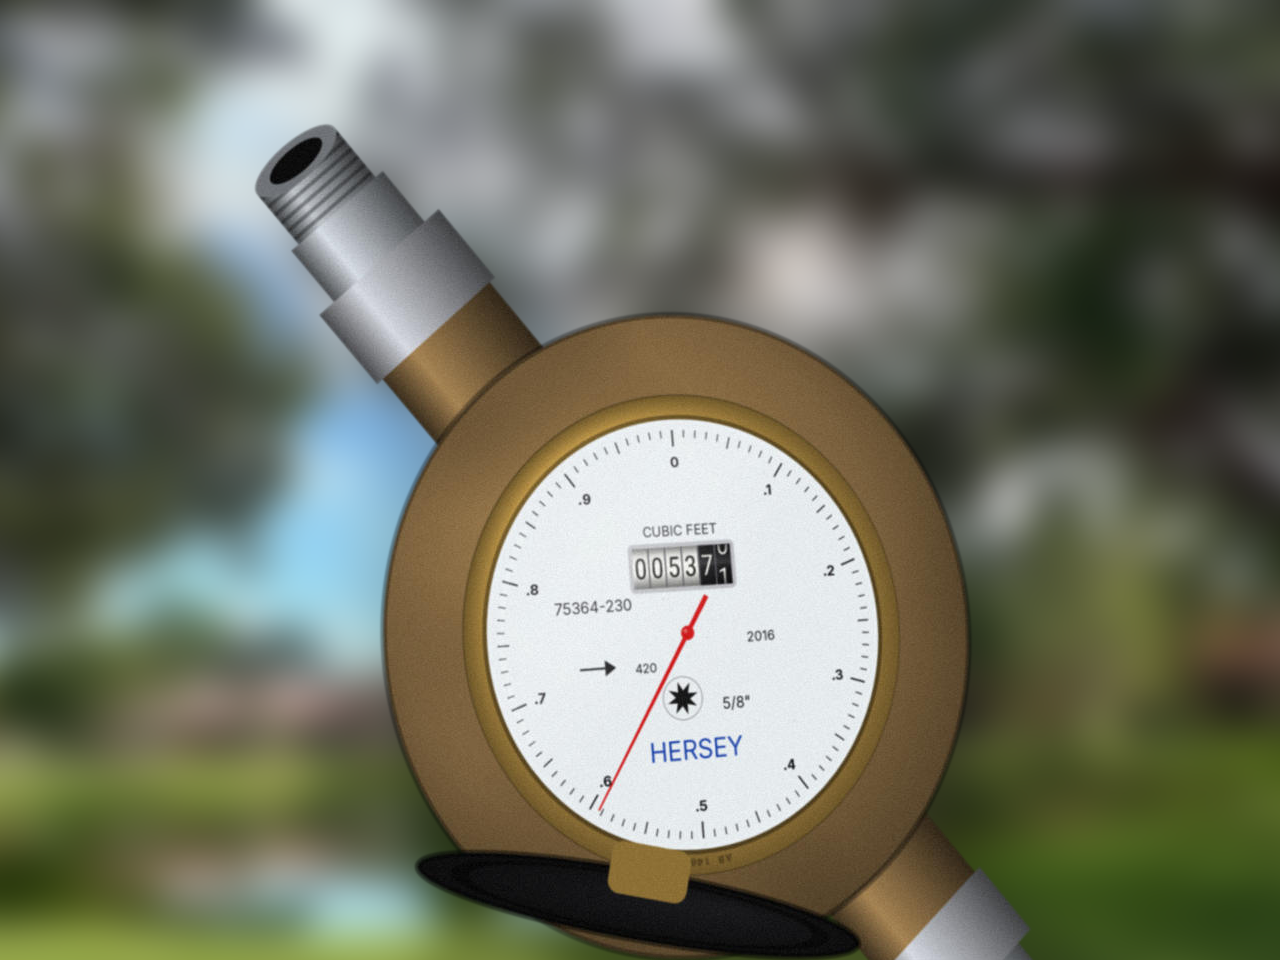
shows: 5370.59 ft³
